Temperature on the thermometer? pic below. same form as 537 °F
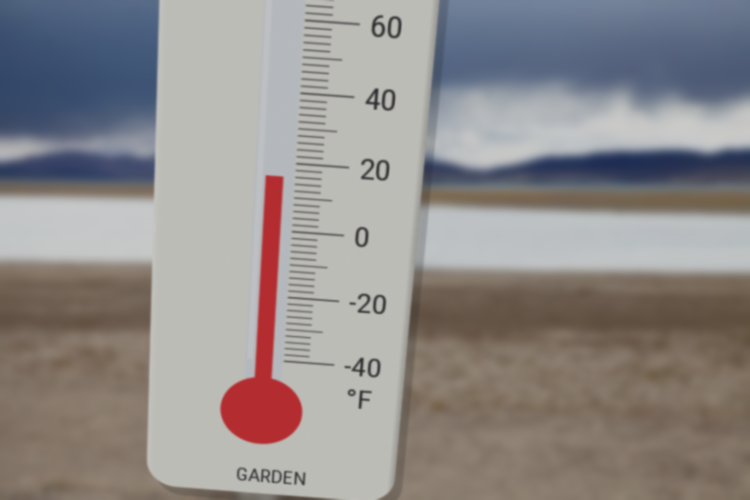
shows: 16 °F
